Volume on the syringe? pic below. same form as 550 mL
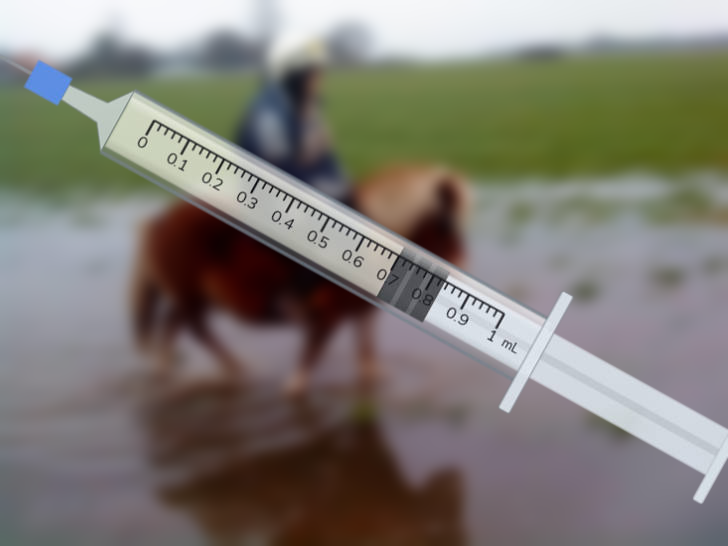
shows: 0.7 mL
